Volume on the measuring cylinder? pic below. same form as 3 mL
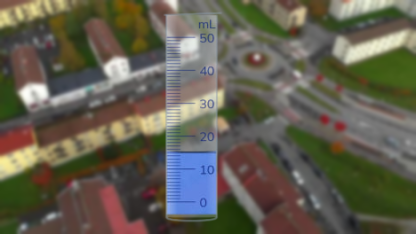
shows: 15 mL
